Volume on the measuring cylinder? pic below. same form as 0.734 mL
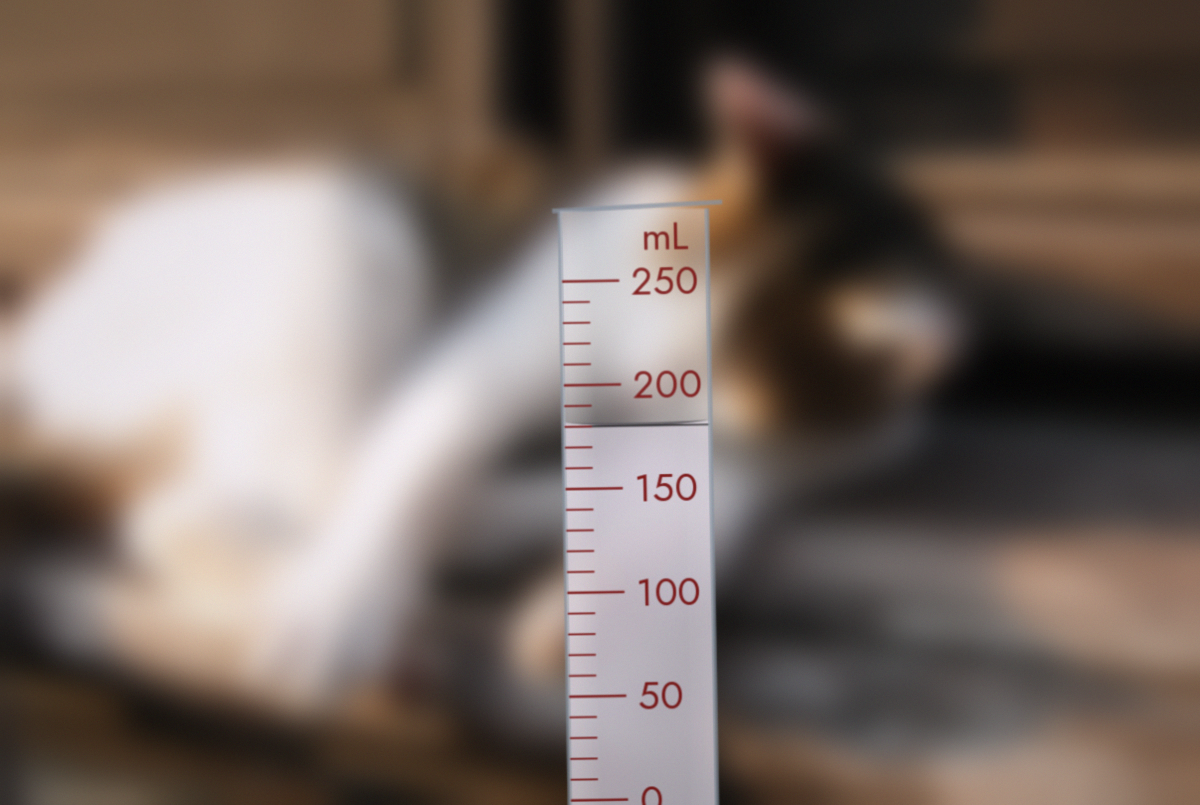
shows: 180 mL
